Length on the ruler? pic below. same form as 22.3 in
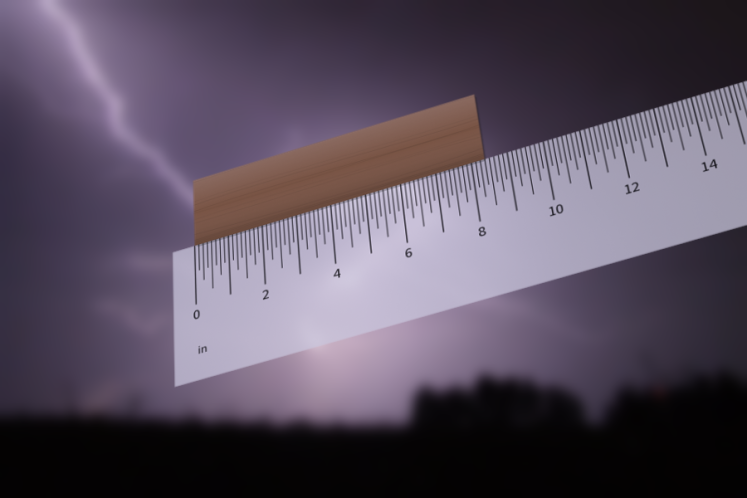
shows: 8.375 in
